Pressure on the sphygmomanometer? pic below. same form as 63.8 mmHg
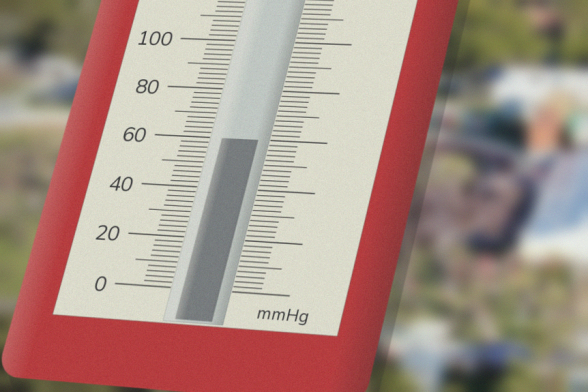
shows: 60 mmHg
